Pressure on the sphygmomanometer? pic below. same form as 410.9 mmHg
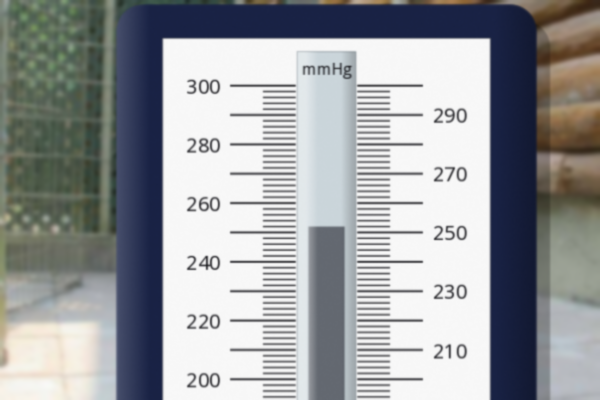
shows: 252 mmHg
